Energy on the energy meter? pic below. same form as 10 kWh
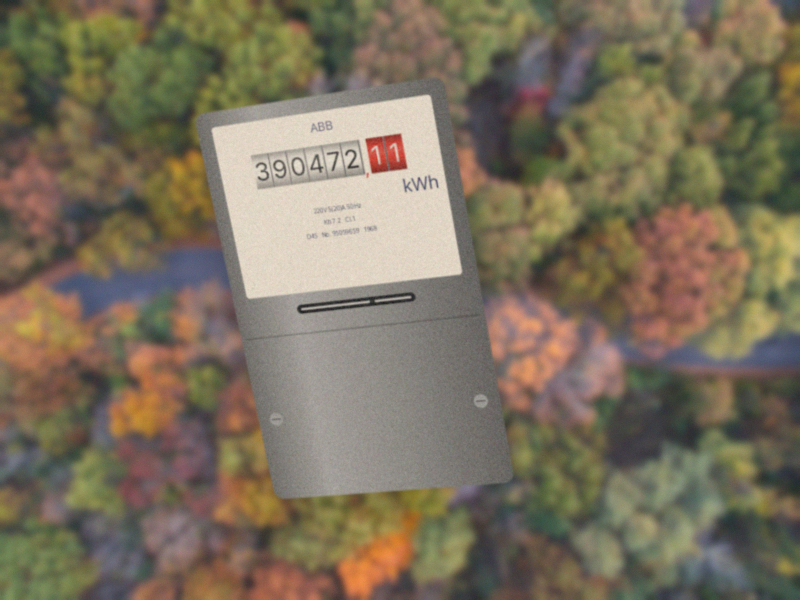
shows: 390472.11 kWh
